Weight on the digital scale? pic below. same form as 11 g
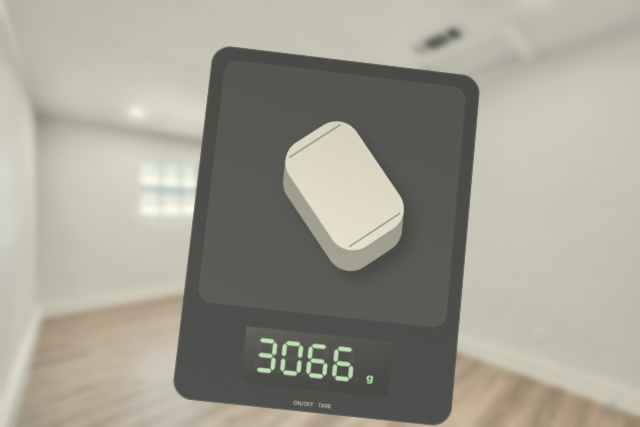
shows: 3066 g
